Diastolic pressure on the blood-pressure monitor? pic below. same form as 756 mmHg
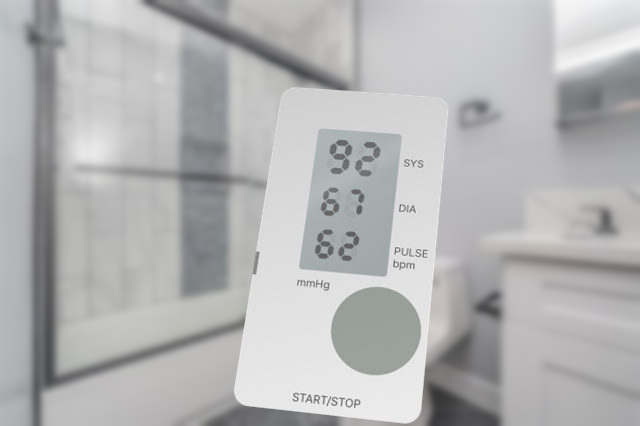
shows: 67 mmHg
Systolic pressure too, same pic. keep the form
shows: 92 mmHg
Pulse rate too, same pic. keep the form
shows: 62 bpm
